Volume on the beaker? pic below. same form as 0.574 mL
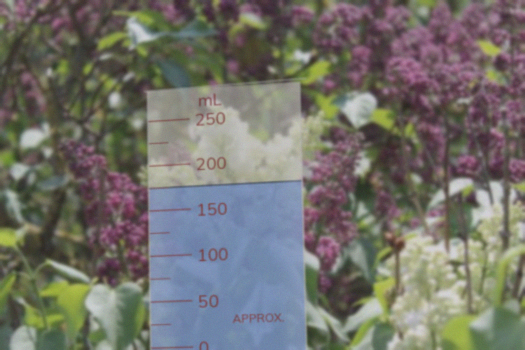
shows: 175 mL
